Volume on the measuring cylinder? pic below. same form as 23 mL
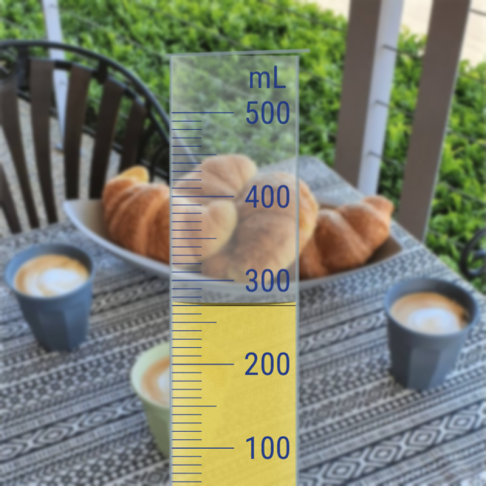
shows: 270 mL
